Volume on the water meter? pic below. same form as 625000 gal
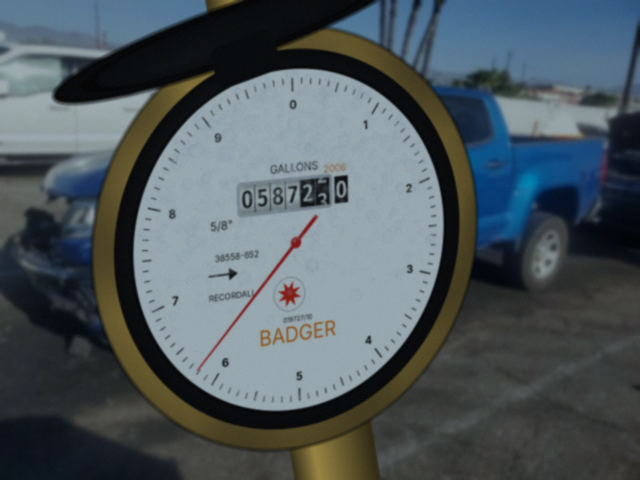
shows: 587226.2 gal
